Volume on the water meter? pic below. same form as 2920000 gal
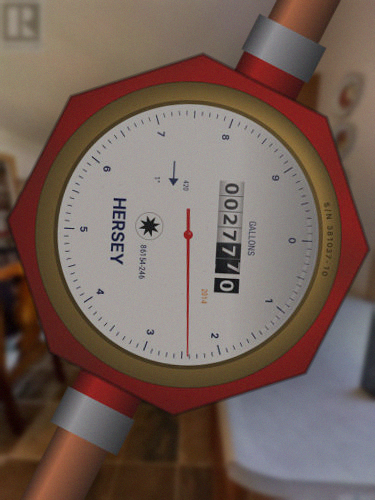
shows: 27772.4 gal
